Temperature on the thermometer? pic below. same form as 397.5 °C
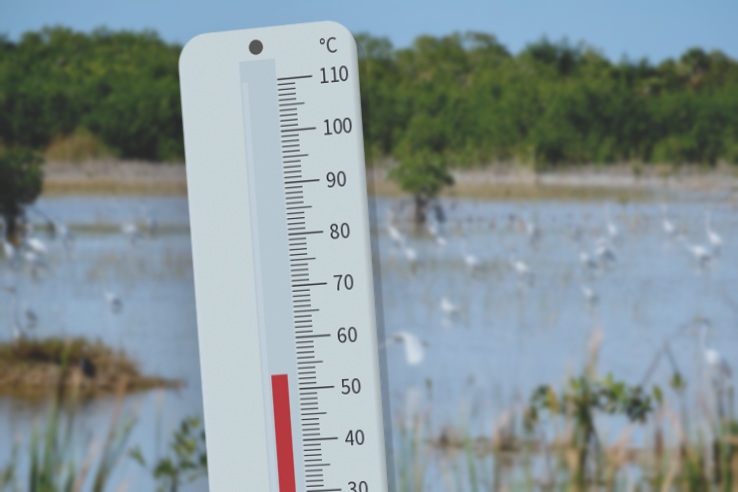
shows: 53 °C
